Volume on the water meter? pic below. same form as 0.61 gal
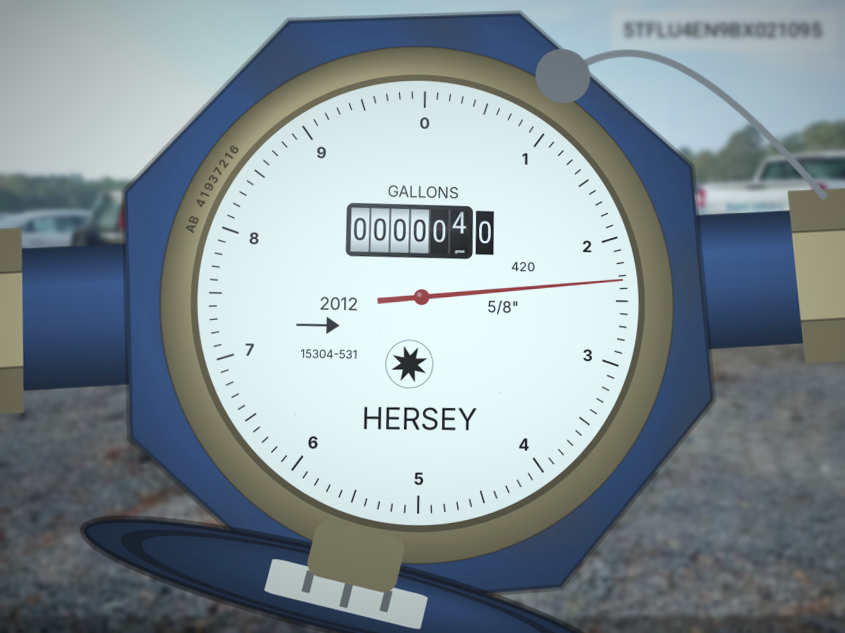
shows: 42.3 gal
